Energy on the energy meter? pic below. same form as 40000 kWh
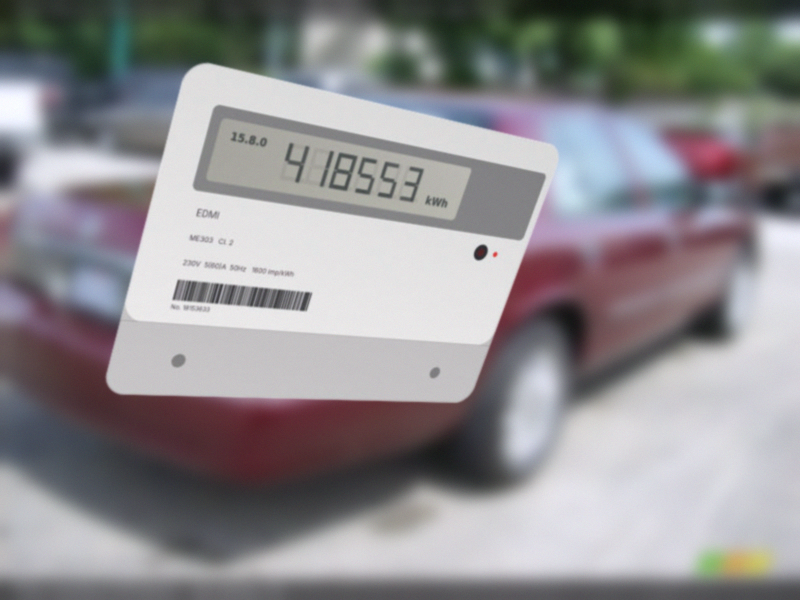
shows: 418553 kWh
